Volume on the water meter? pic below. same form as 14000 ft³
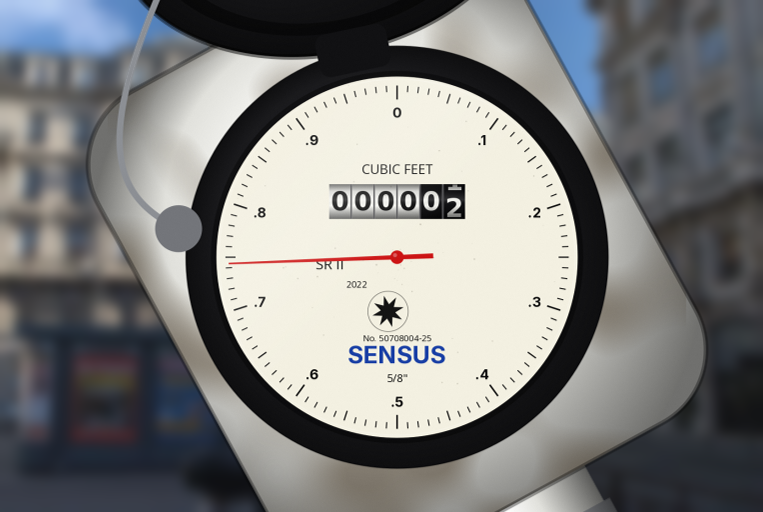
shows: 1.74 ft³
